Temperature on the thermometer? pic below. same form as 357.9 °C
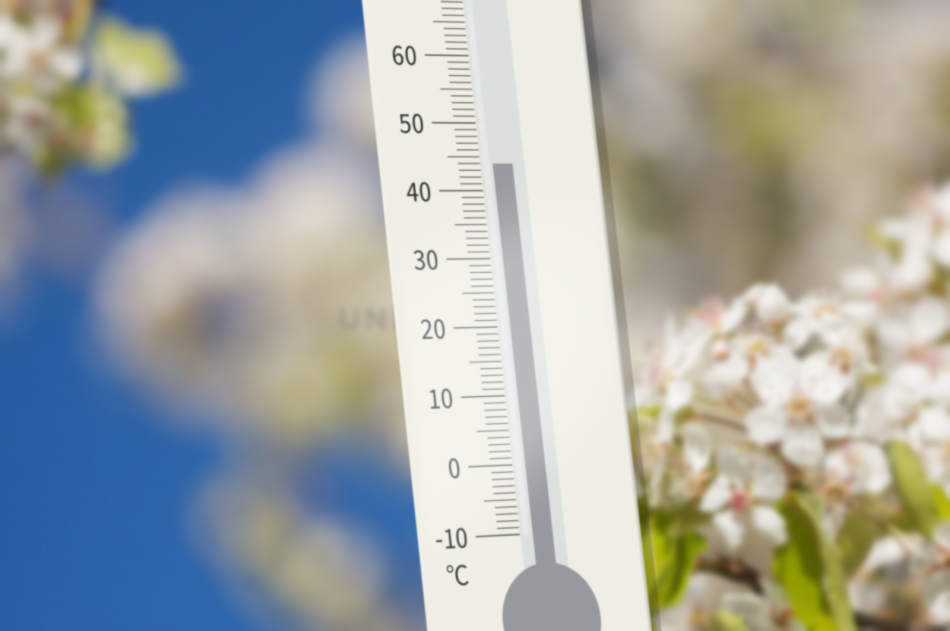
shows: 44 °C
